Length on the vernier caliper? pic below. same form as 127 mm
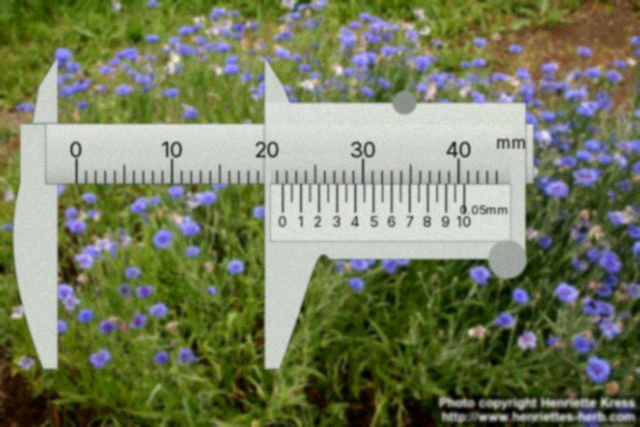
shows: 21.6 mm
